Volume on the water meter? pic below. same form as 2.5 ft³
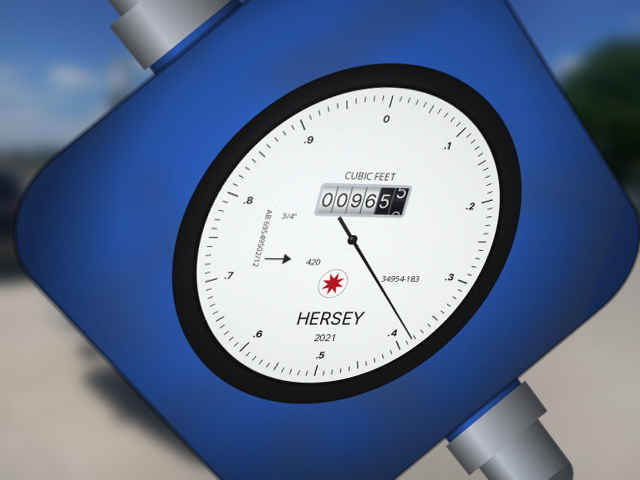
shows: 9655.38 ft³
